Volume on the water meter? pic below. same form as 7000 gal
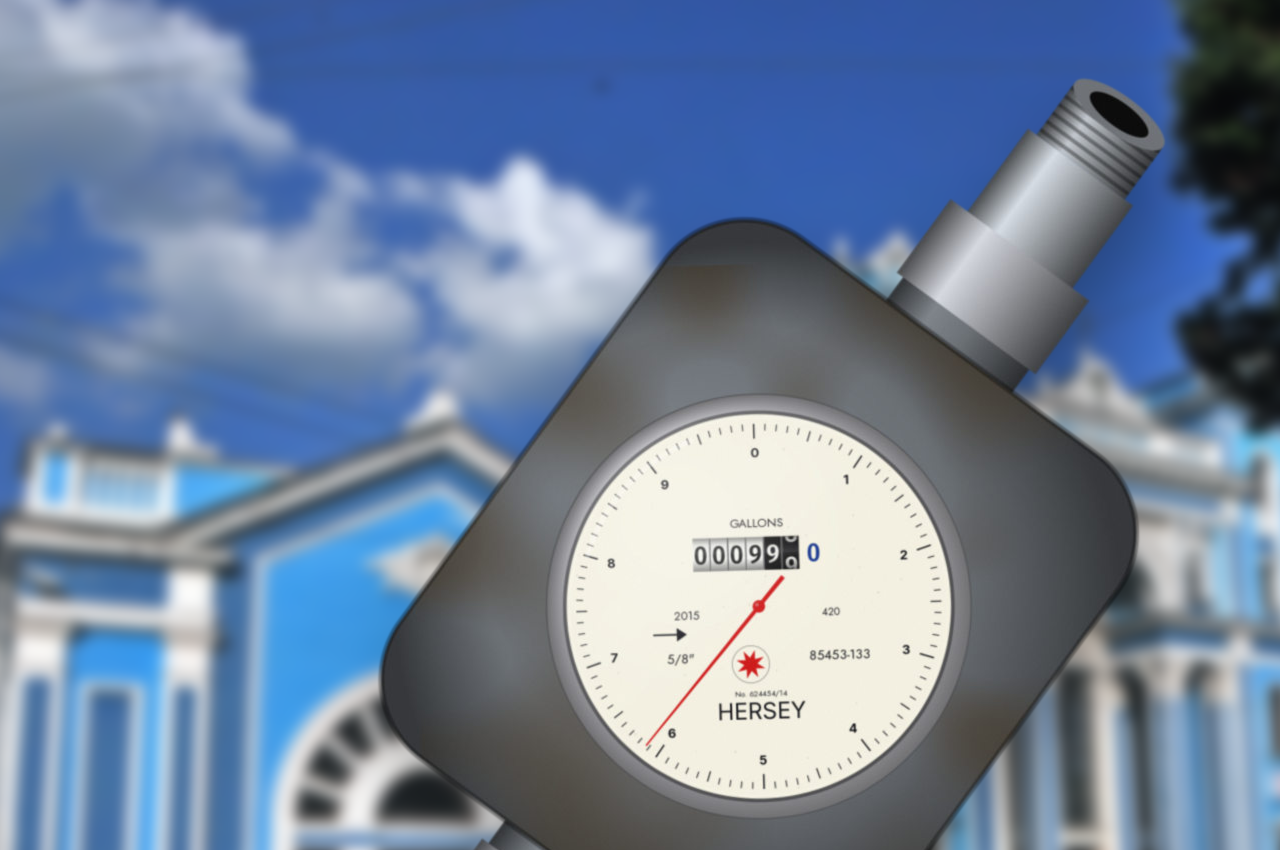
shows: 9986.1 gal
